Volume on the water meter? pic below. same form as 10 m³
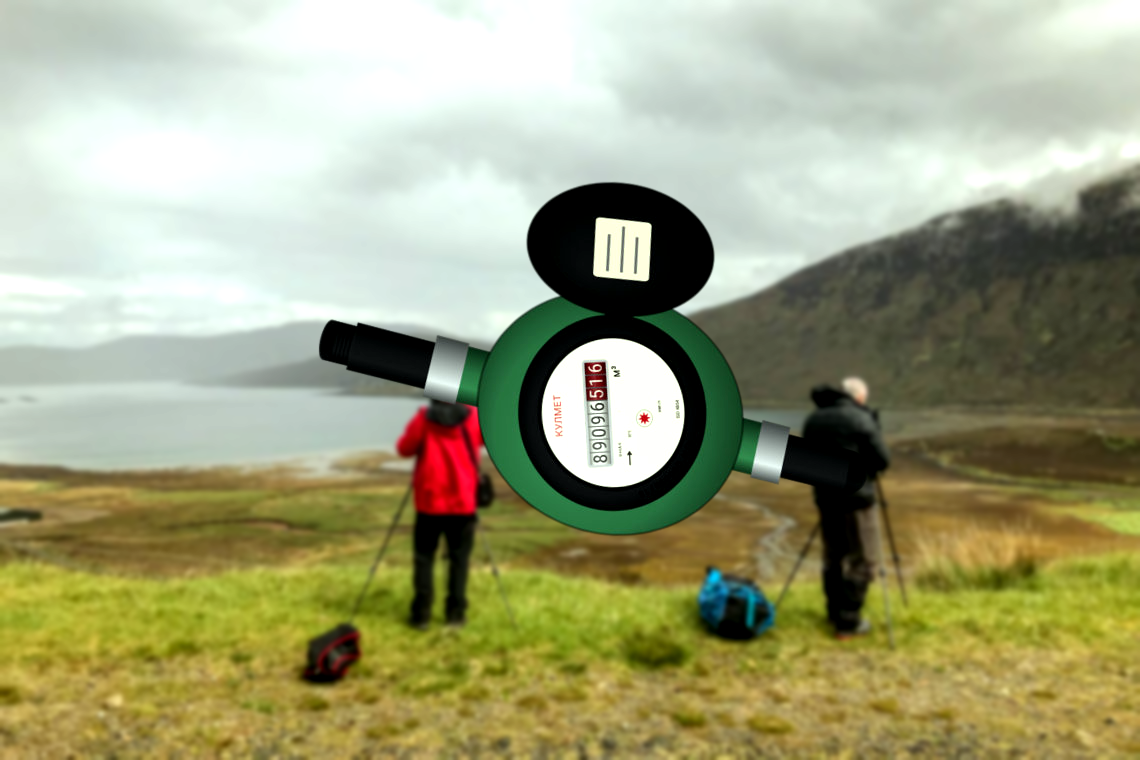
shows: 89096.516 m³
